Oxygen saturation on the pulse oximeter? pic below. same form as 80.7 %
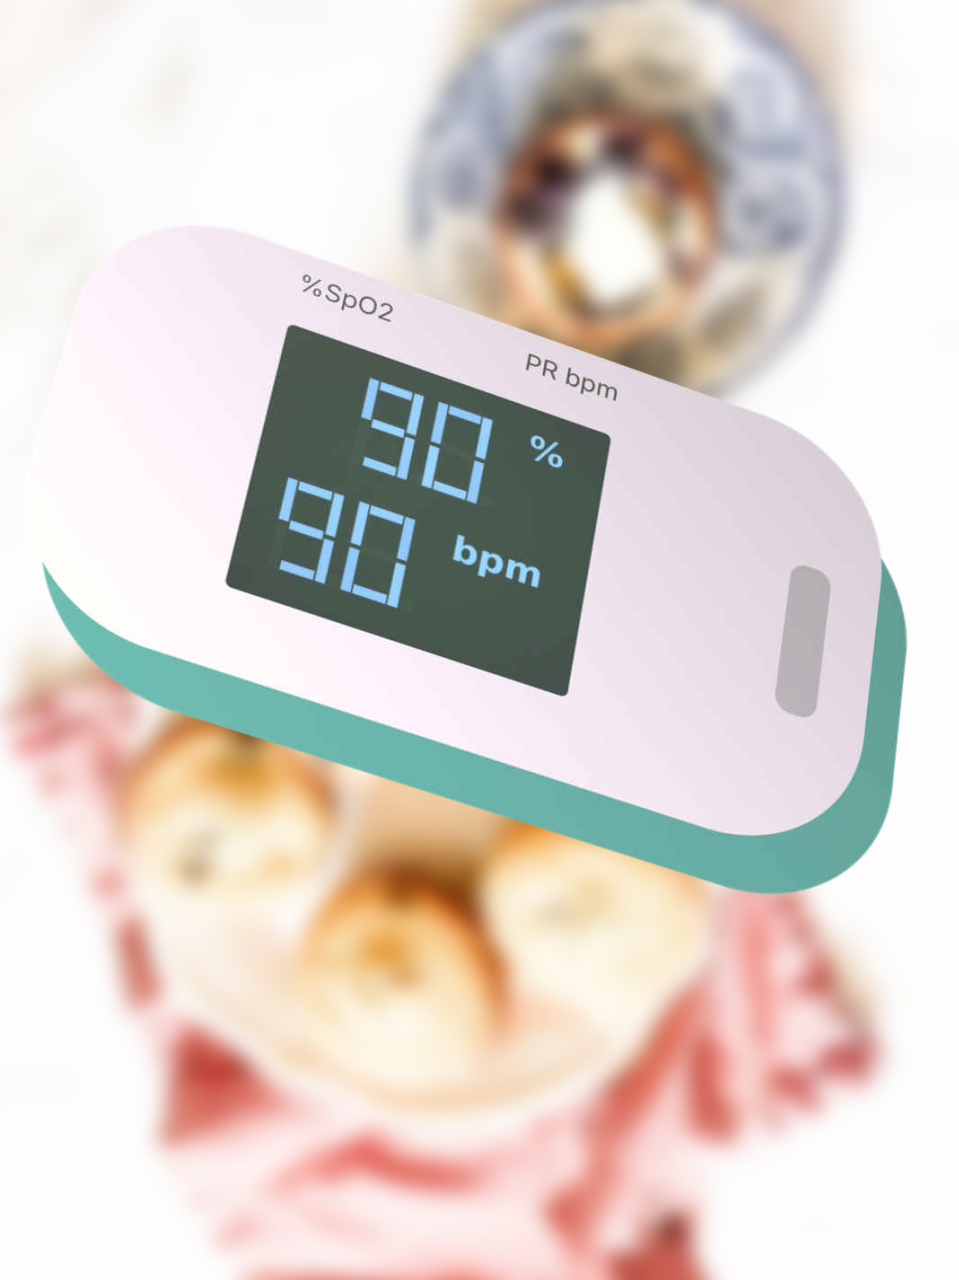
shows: 90 %
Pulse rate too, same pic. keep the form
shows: 90 bpm
